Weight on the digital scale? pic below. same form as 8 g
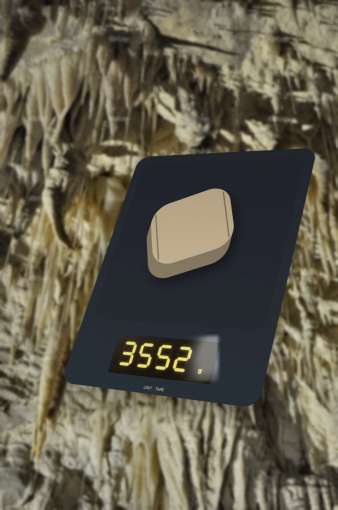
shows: 3552 g
